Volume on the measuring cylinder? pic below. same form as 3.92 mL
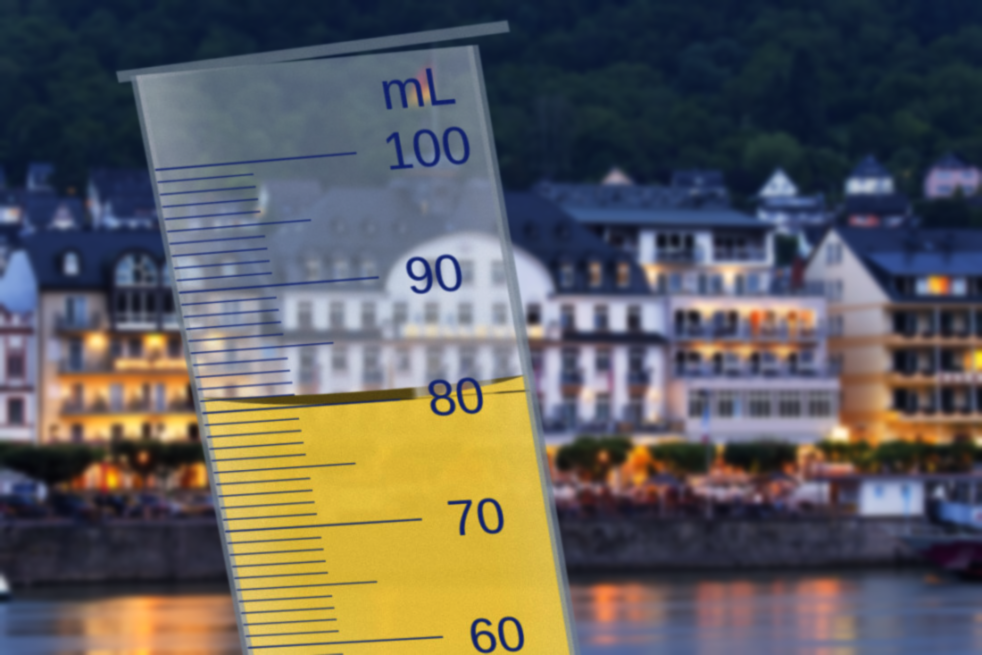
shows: 80 mL
